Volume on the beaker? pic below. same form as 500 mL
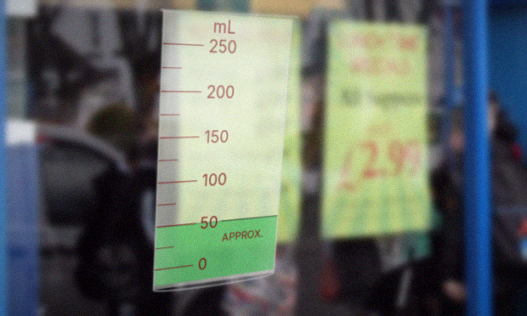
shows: 50 mL
